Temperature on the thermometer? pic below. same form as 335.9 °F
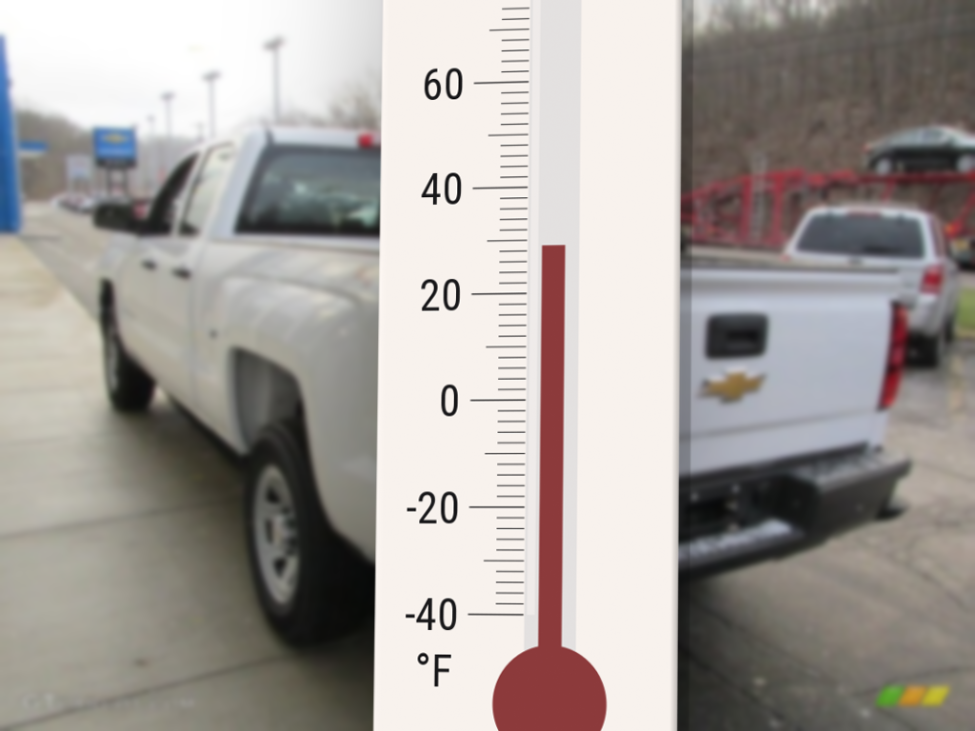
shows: 29 °F
